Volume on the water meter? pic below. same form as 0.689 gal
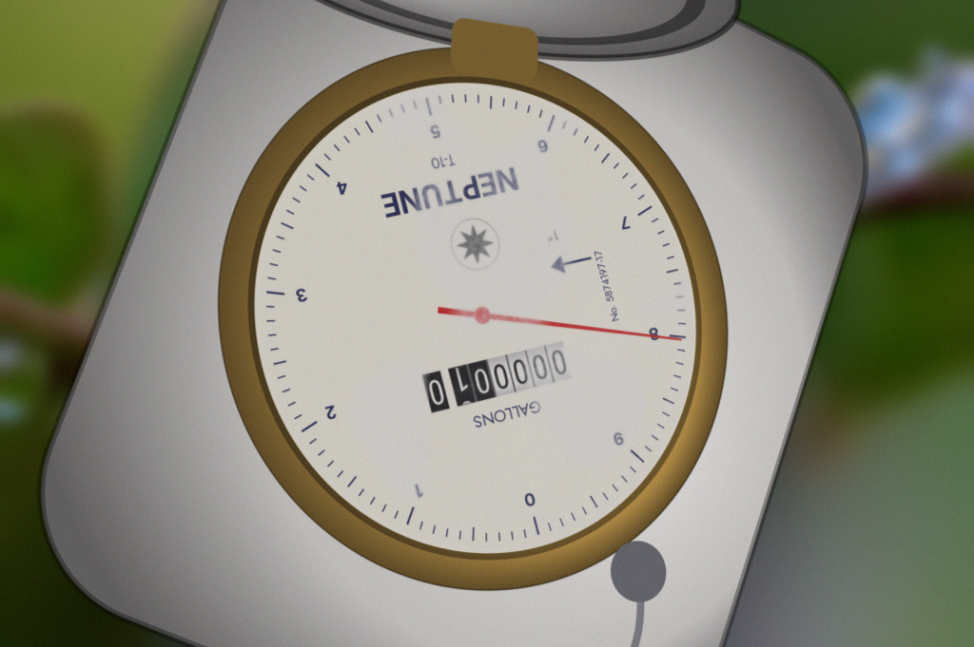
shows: 8.0 gal
